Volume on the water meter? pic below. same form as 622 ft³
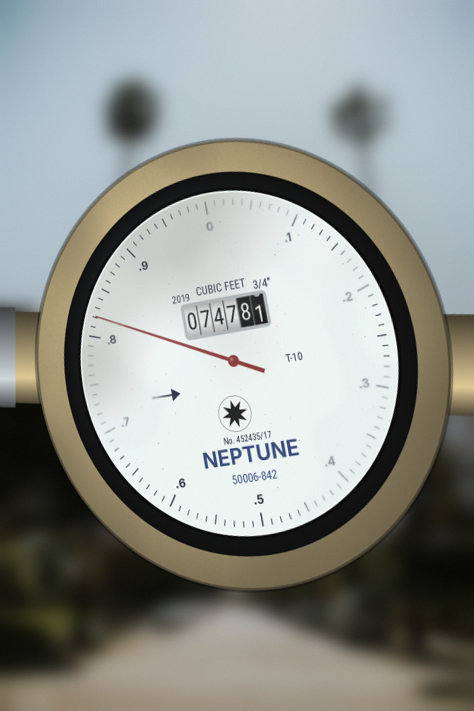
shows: 74780.82 ft³
